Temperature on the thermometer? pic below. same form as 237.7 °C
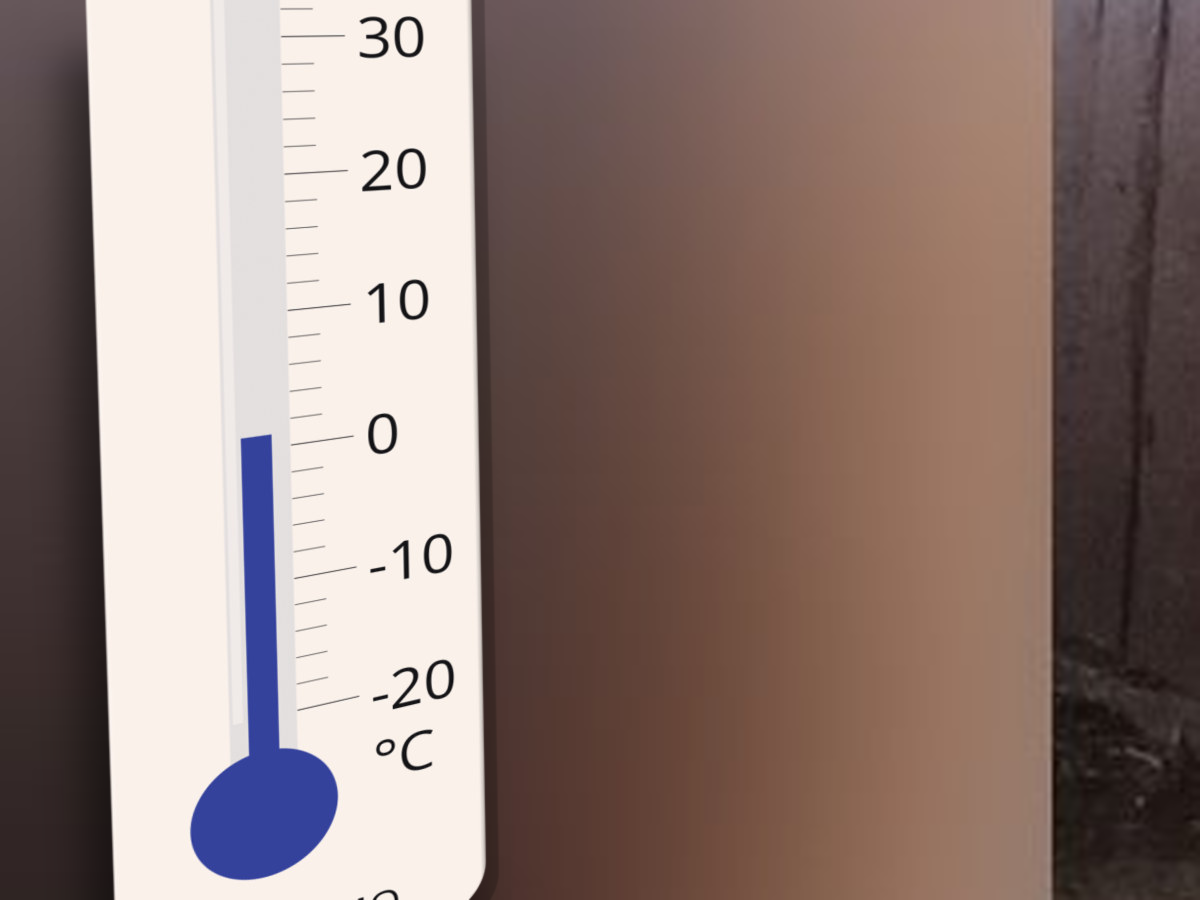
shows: 1 °C
